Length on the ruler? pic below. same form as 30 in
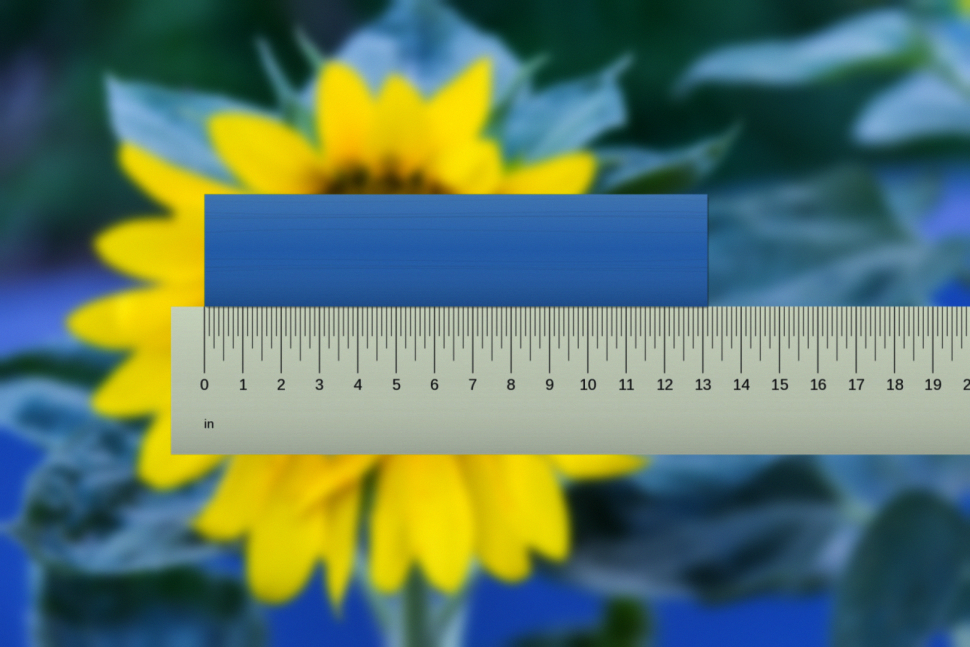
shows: 13.125 in
